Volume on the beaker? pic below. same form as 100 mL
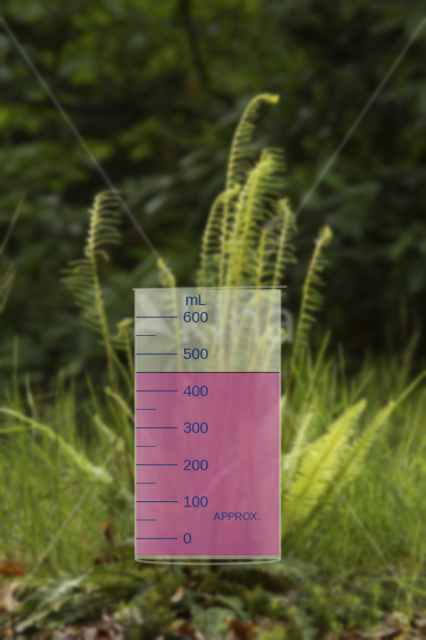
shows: 450 mL
